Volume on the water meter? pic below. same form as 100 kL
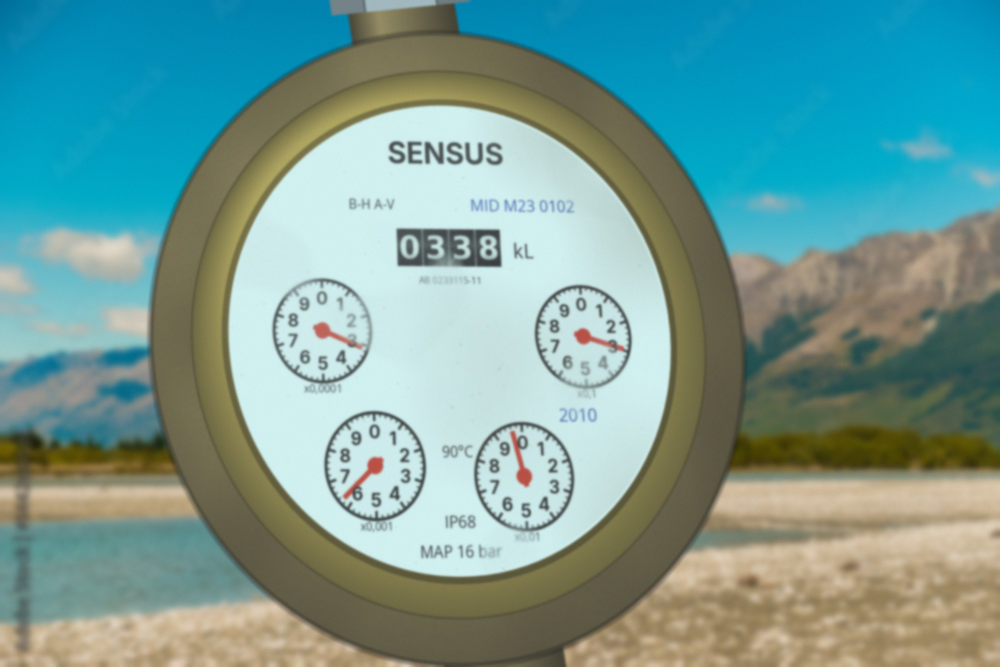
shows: 338.2963 kL
